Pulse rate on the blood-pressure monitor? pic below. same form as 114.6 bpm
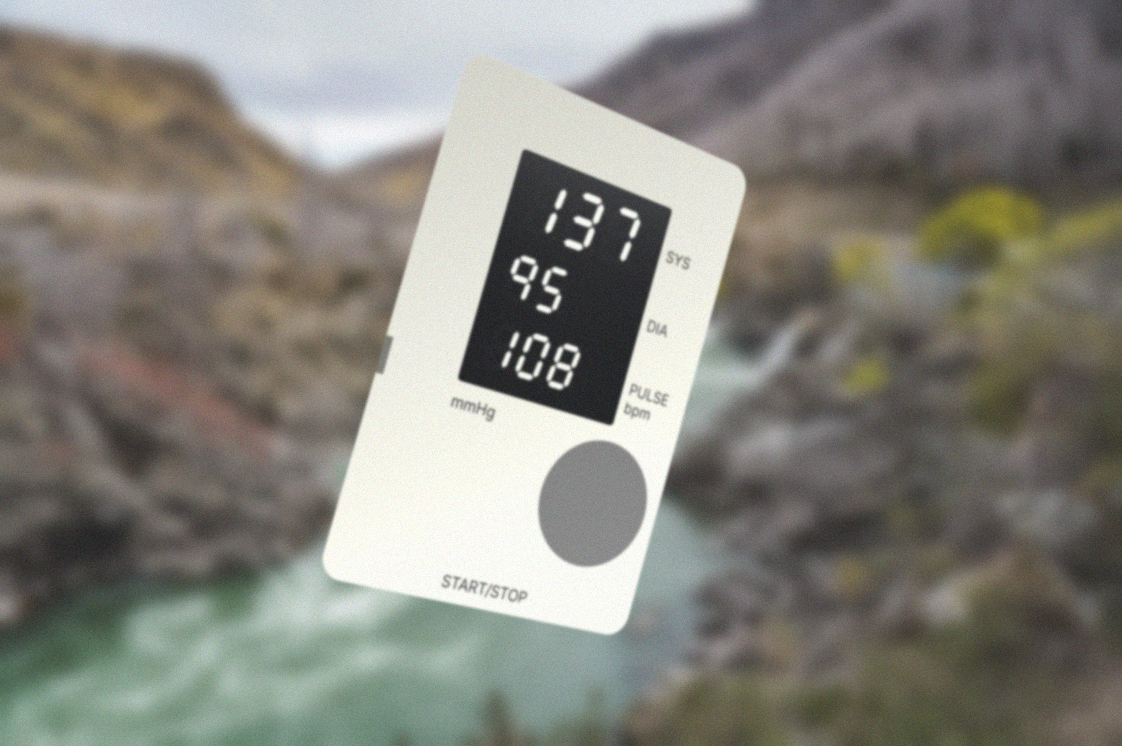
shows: 108 bpm
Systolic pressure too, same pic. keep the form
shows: 137 mmHg
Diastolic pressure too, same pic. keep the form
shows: 95 mmHg
